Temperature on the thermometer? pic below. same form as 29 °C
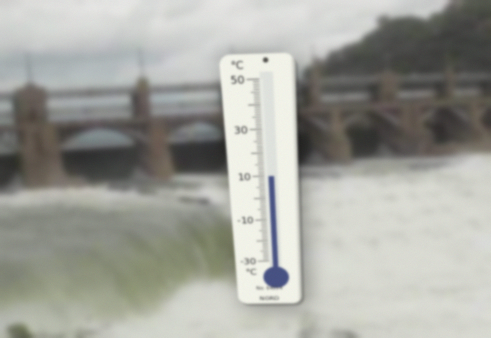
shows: 10 °C
